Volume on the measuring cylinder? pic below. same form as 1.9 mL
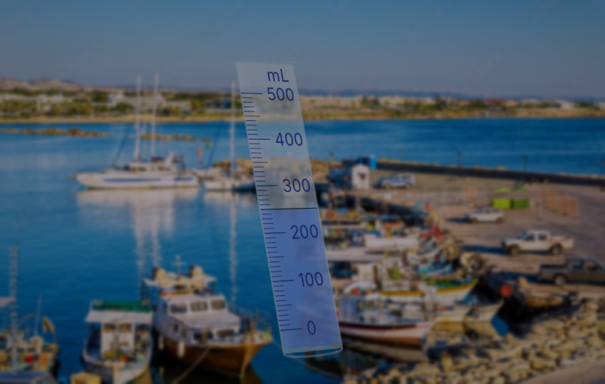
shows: 250 mL
